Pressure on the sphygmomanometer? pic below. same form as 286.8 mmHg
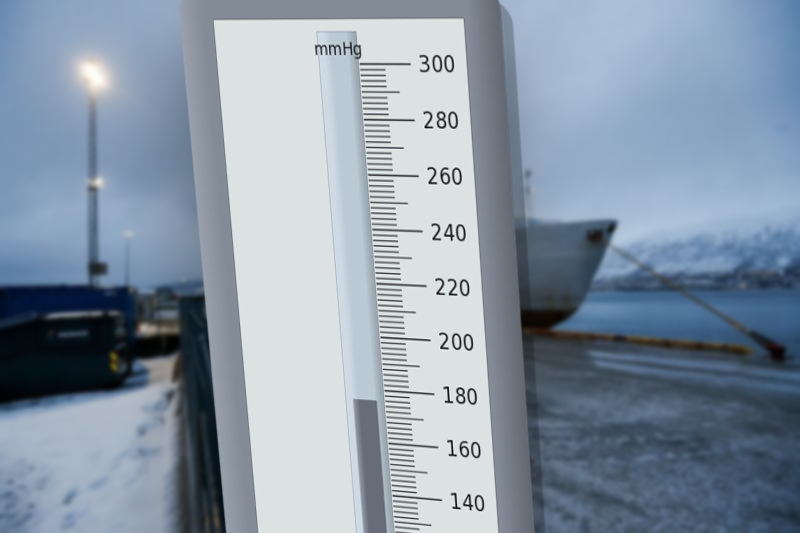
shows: 176 mmHg
